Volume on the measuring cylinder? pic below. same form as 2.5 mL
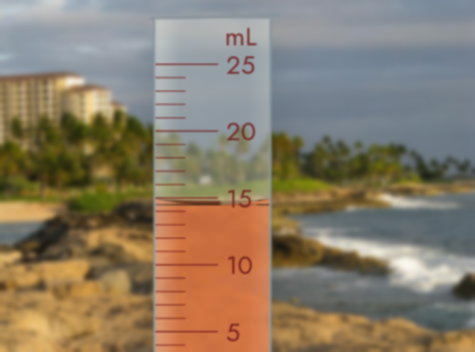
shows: 14.5 mL
